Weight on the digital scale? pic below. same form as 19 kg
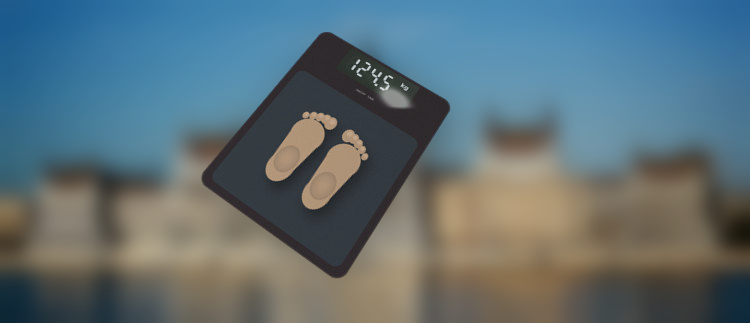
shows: 124.5 kg
